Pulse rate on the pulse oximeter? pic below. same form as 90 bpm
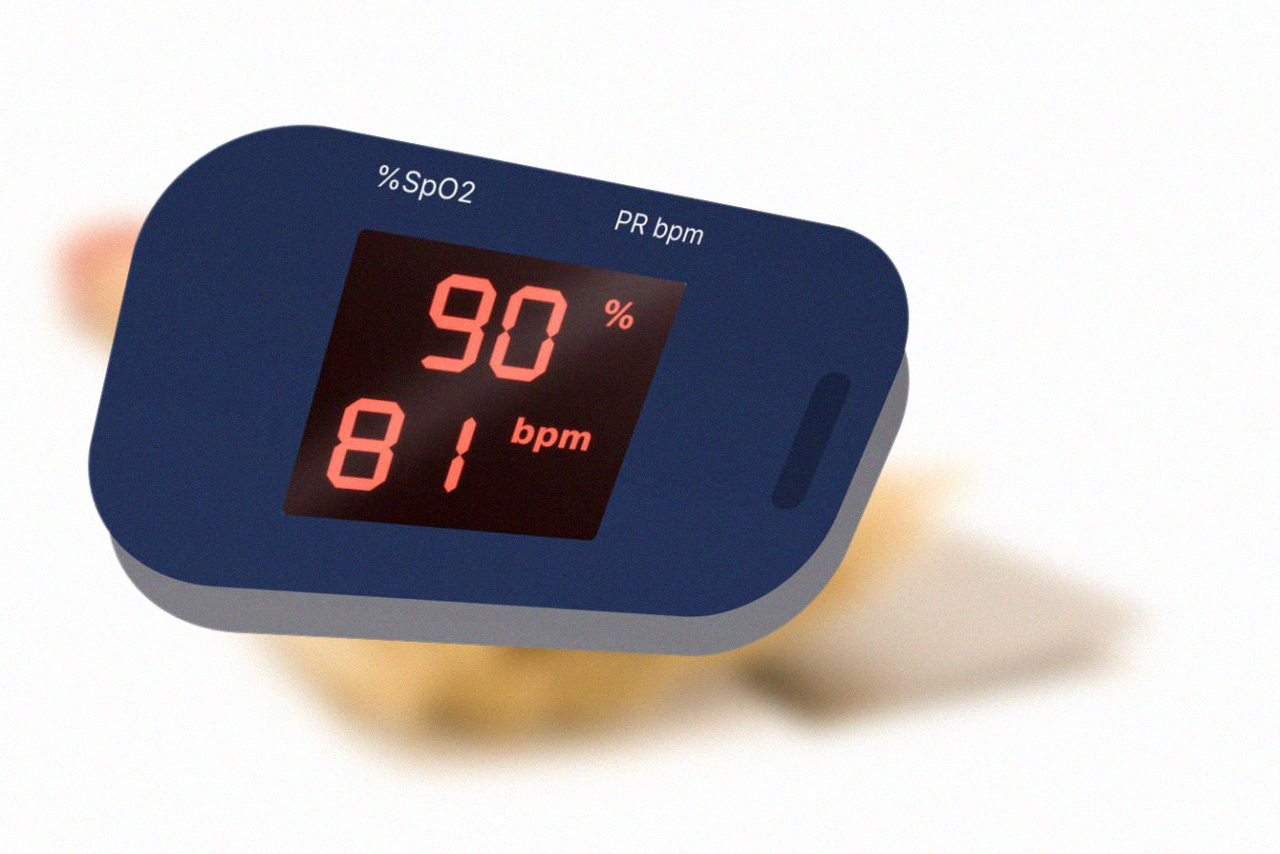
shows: 81 bpm
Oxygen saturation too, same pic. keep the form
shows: 90 %
